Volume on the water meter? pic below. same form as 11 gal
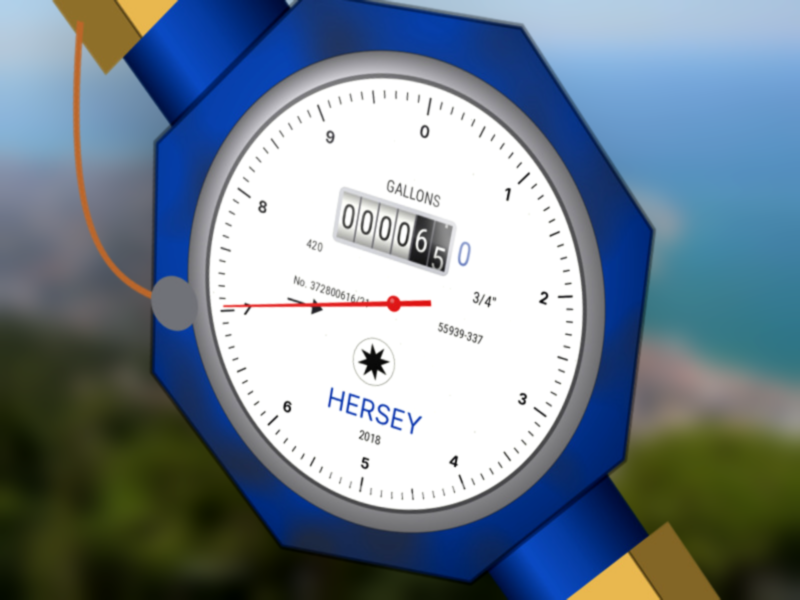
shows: 647.0 gal
